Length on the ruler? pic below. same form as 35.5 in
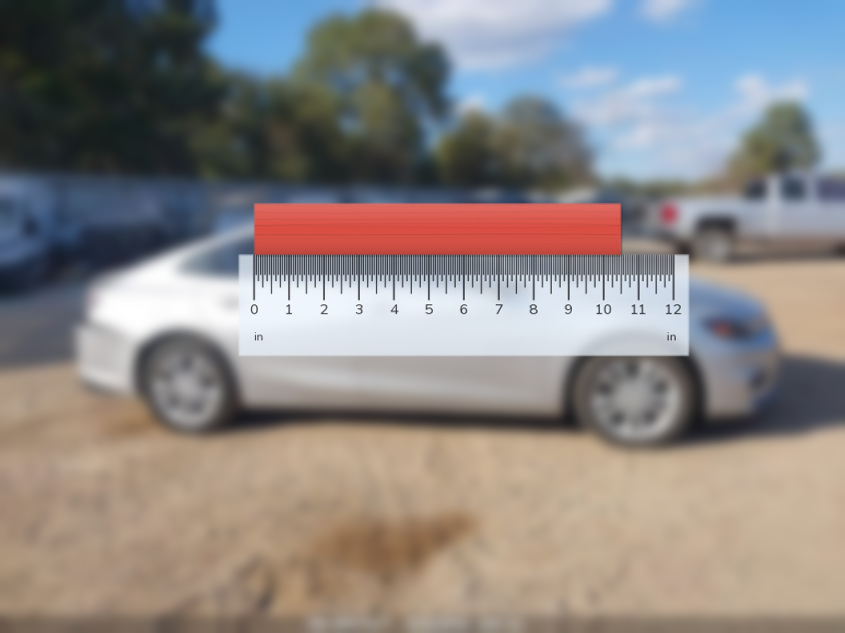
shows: 10.5 in
